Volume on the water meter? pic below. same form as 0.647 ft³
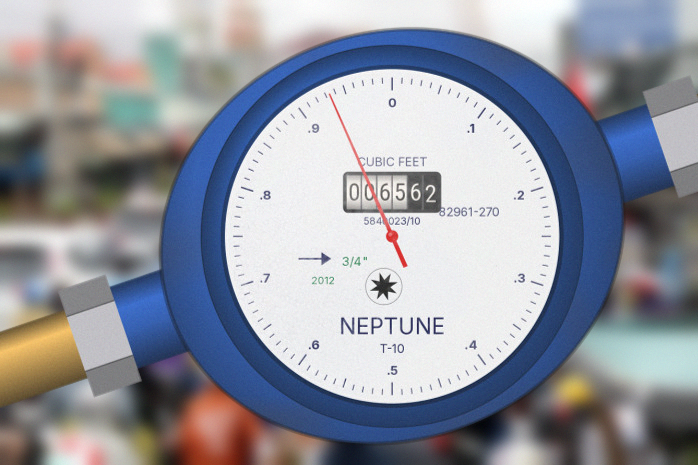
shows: 6561.93 ft³
